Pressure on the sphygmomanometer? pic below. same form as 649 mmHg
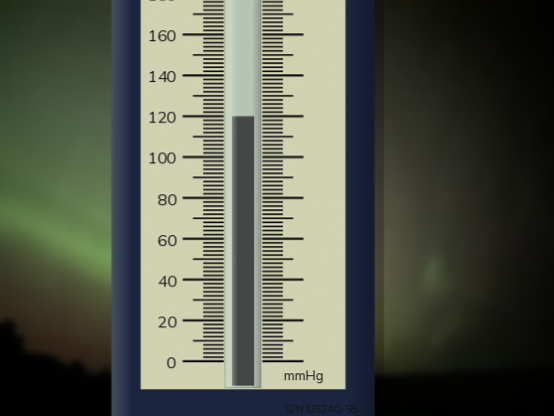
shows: 120 mmHg
